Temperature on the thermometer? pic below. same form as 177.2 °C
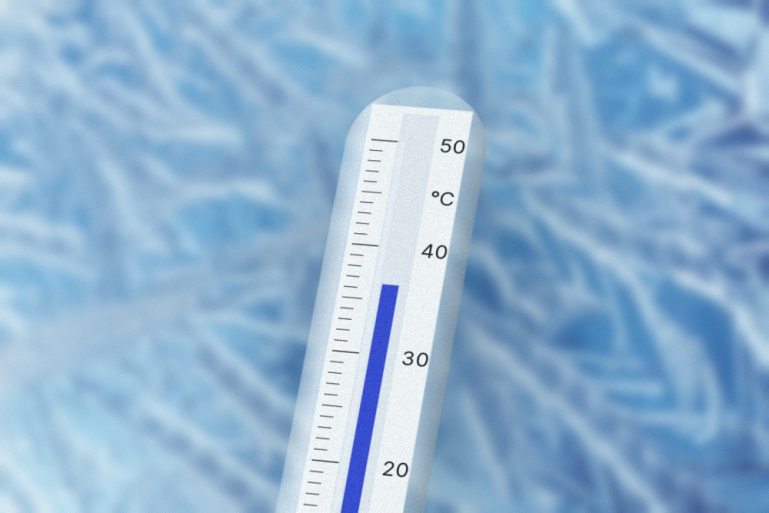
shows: 36.5 °C
